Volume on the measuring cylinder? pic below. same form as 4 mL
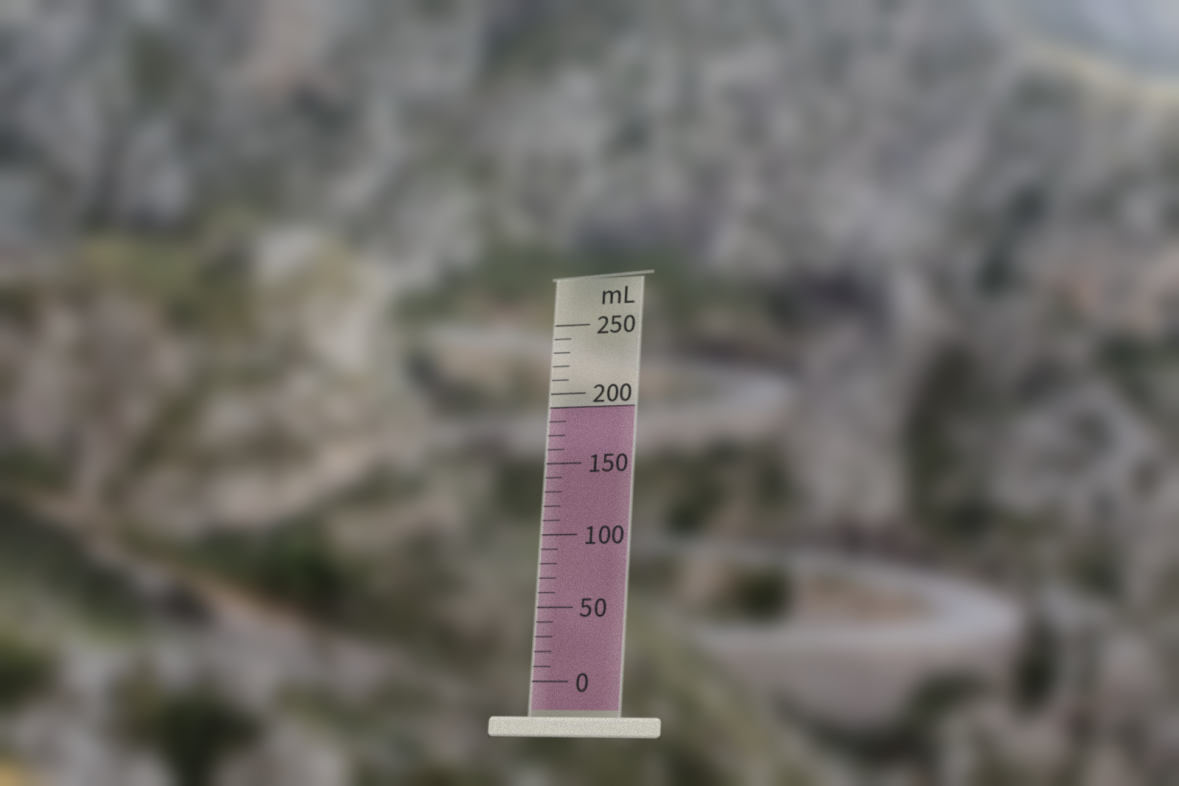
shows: 190 mL
